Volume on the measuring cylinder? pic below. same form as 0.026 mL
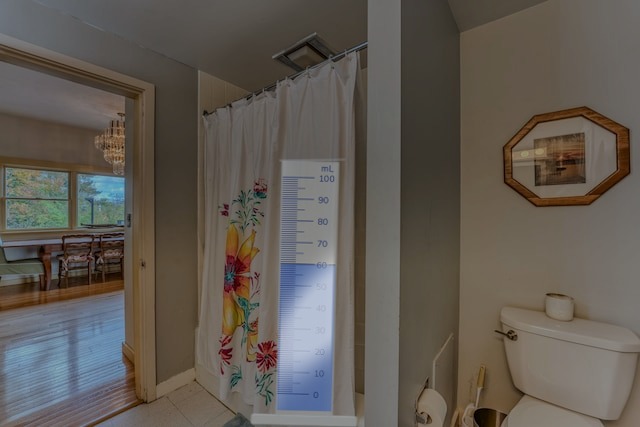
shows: 60 mL
